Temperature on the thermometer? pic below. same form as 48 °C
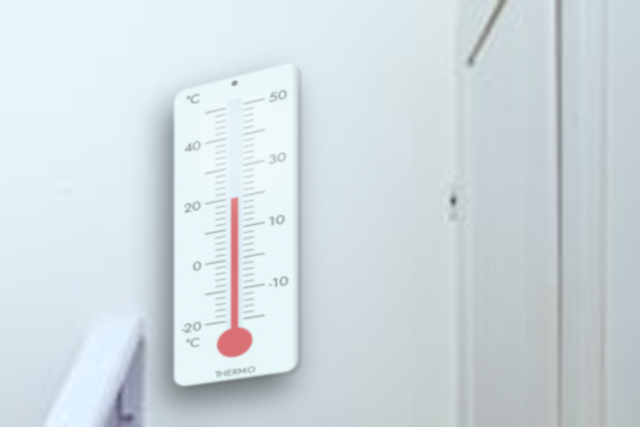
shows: 20 °C
